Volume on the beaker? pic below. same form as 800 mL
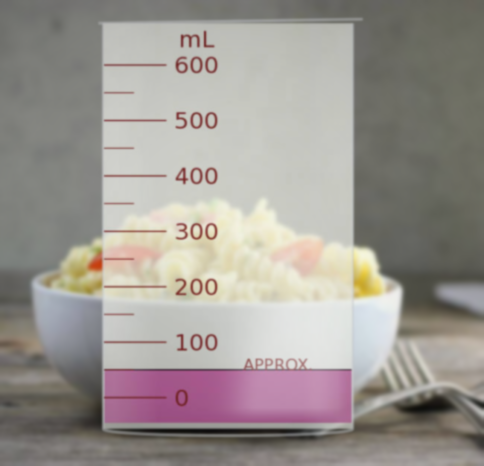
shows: 50 mL
